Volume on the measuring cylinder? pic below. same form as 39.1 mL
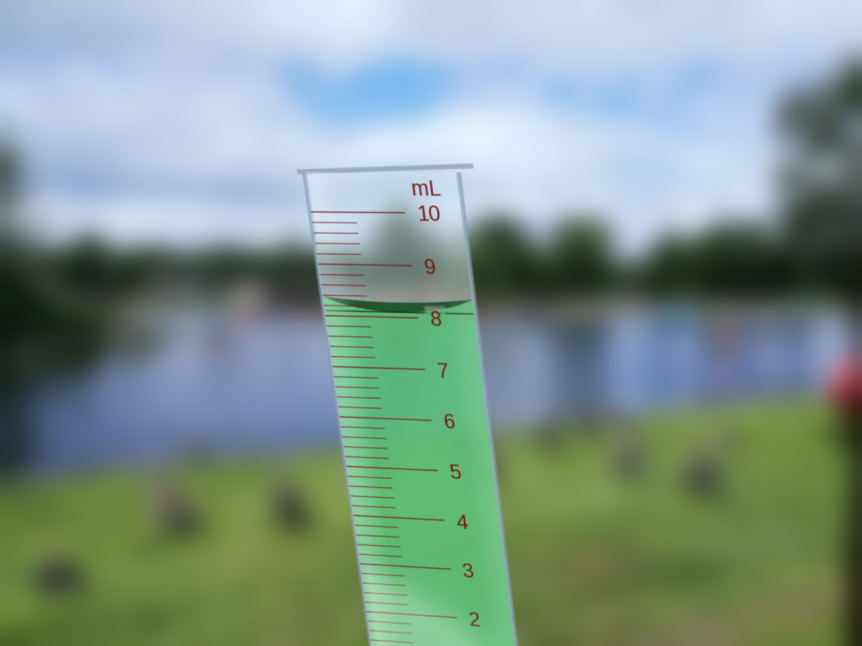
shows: 8.1 mL
